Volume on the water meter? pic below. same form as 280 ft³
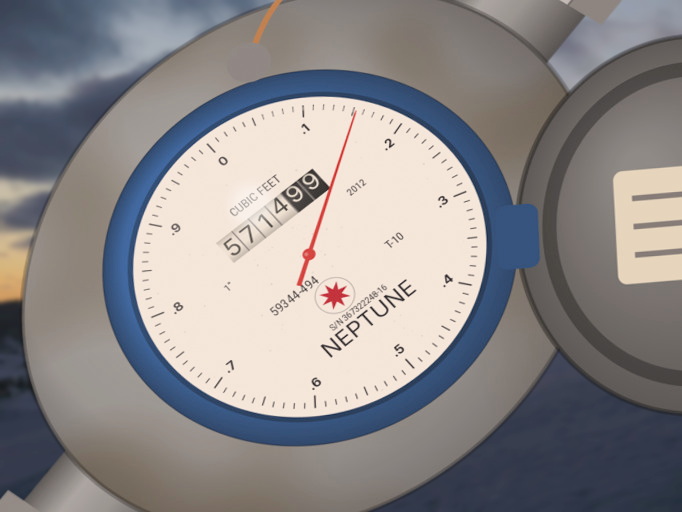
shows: 571499.15 ft³
